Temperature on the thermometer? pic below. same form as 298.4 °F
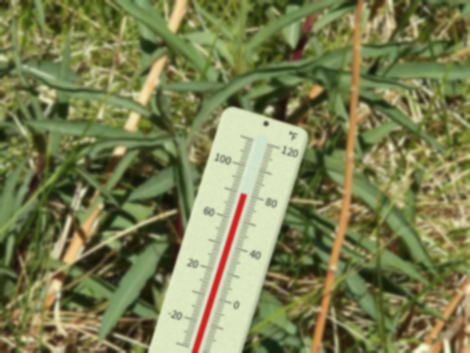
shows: 80 °F
